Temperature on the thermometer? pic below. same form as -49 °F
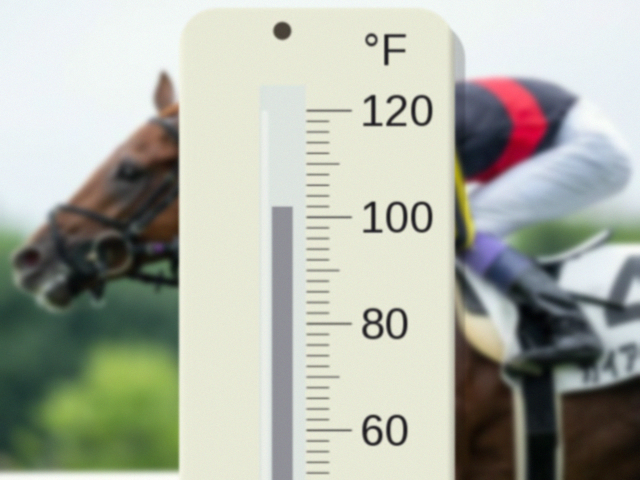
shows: 102 °F
